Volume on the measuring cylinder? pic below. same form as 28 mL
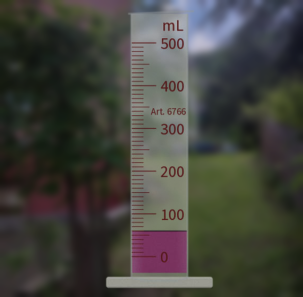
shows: 60 mL
